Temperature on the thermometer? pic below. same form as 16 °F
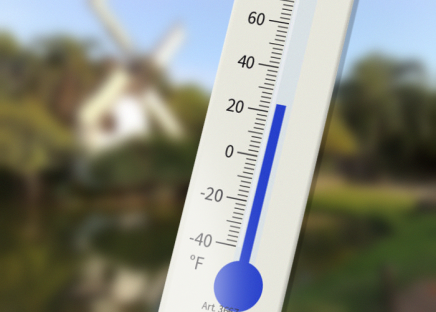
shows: 24 °F
